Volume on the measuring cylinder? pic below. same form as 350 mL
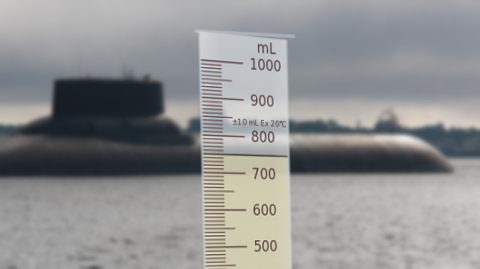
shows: 750 mL
